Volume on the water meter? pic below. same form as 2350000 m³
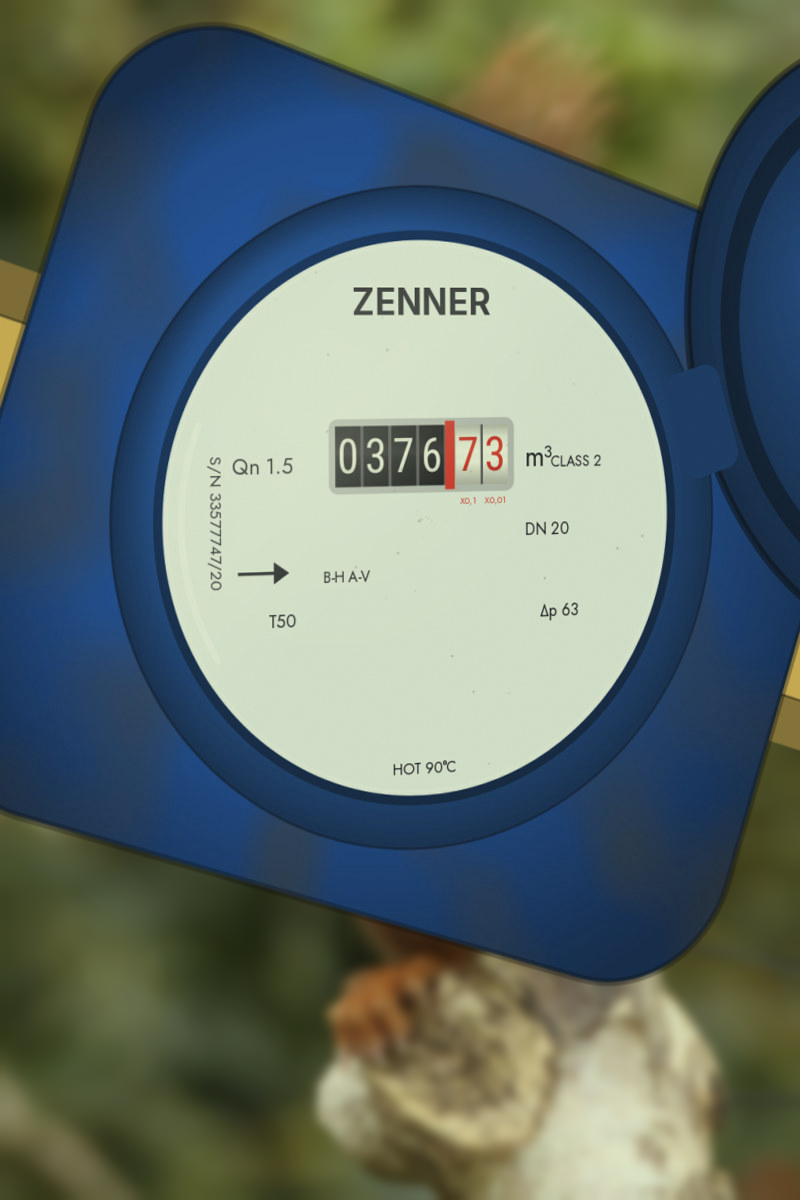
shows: 376.73 m³
